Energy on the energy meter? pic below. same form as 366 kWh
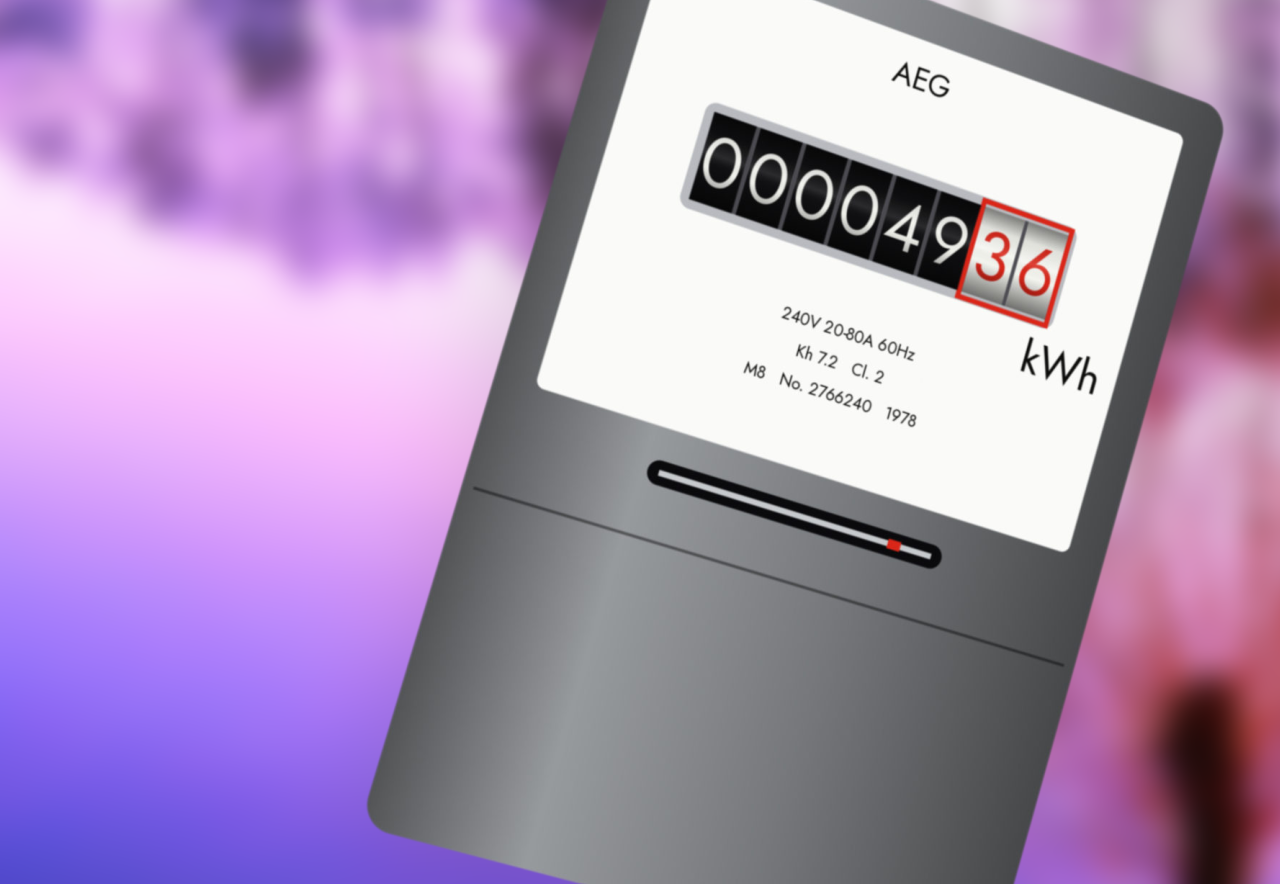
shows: 49.36 kWh
